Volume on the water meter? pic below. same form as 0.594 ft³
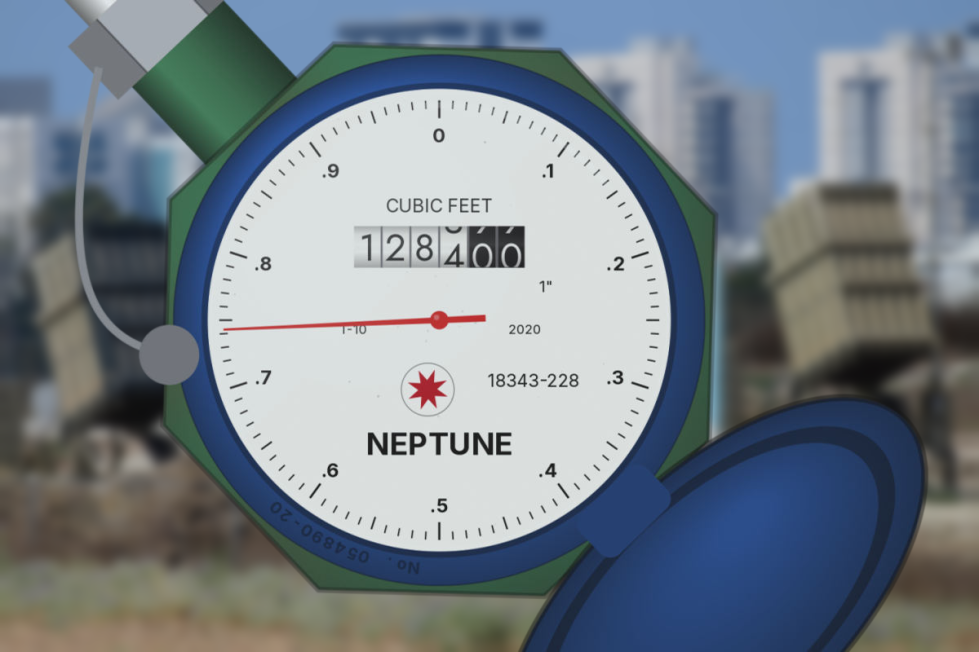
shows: 128399.74 ft³
